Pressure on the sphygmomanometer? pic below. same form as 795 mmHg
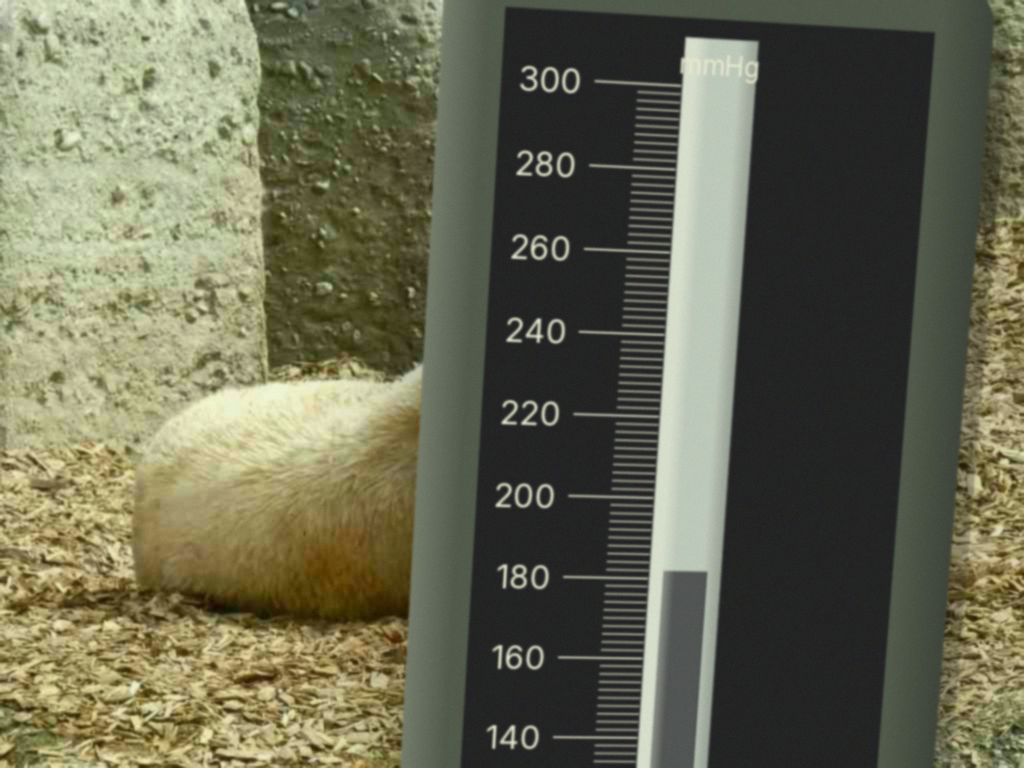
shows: 182 mmHg
